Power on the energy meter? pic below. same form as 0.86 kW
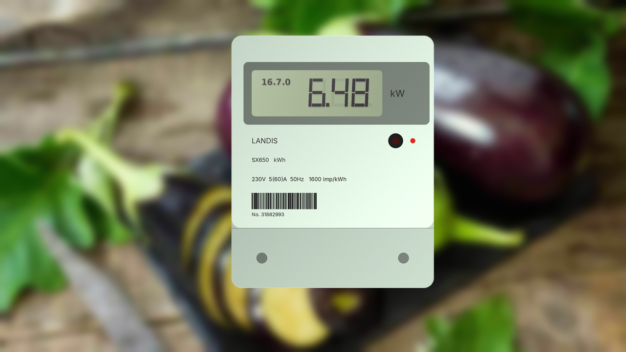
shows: 6.48 kW
